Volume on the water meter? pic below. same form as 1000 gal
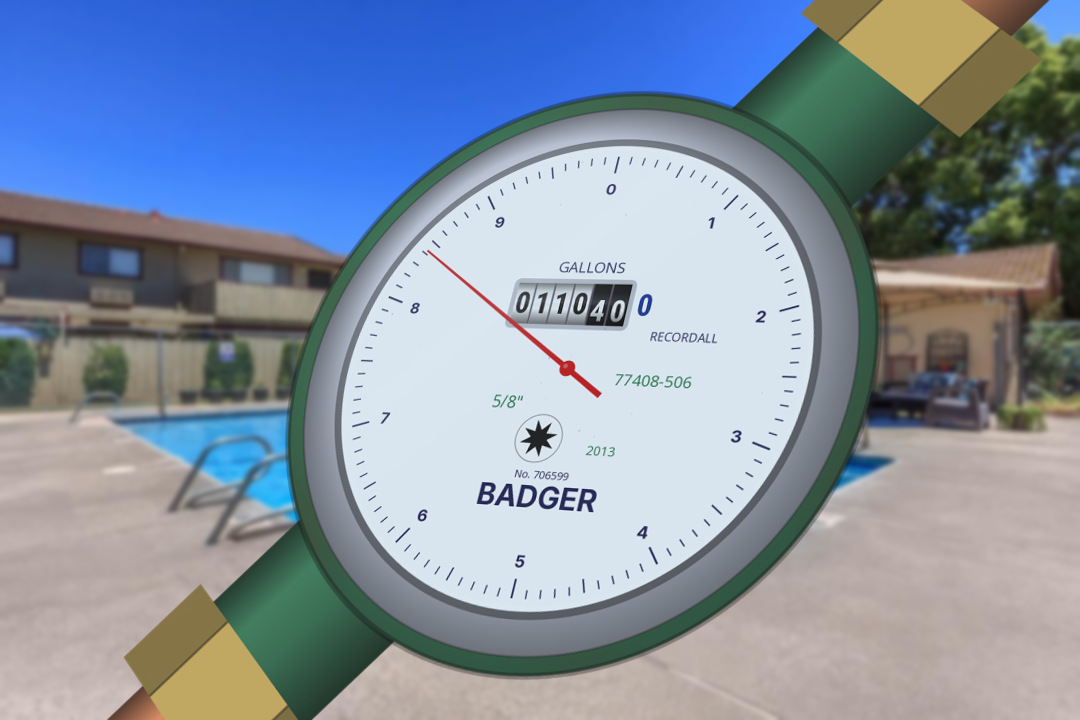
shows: 110398.4 gal
